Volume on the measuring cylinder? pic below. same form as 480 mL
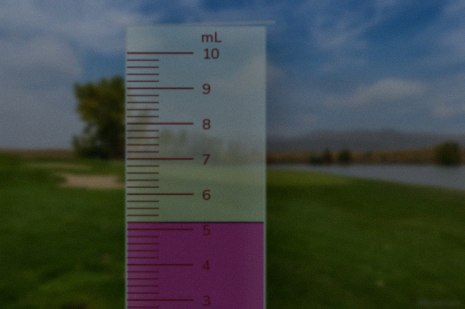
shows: 5.2 mL
